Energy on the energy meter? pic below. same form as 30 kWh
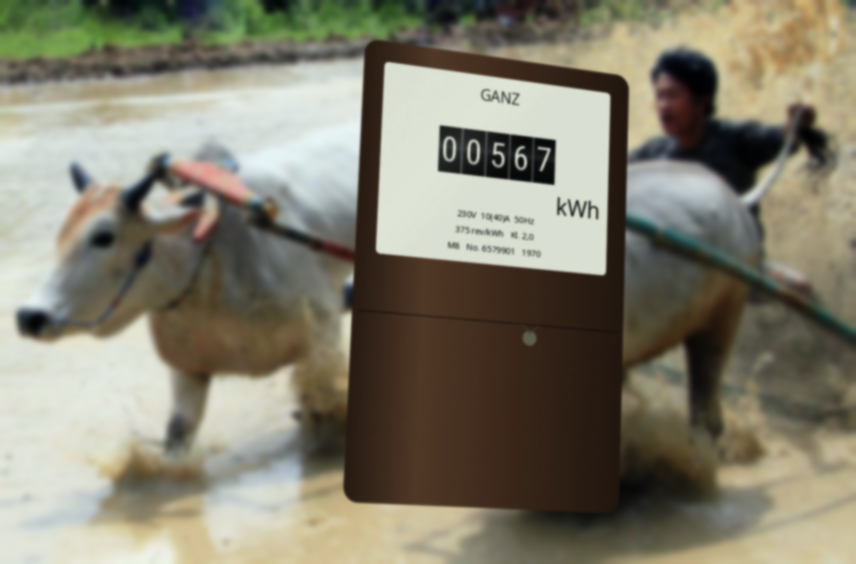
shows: 567 kWh
